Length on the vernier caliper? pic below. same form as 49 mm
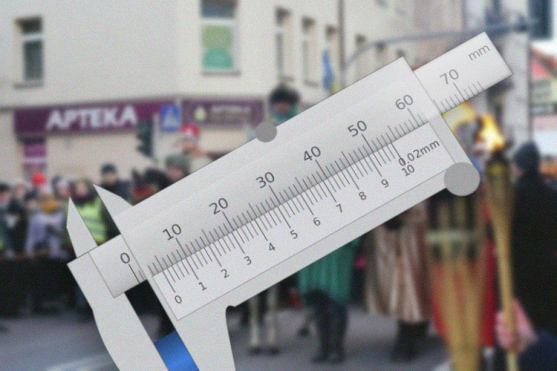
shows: 4.8 mm
